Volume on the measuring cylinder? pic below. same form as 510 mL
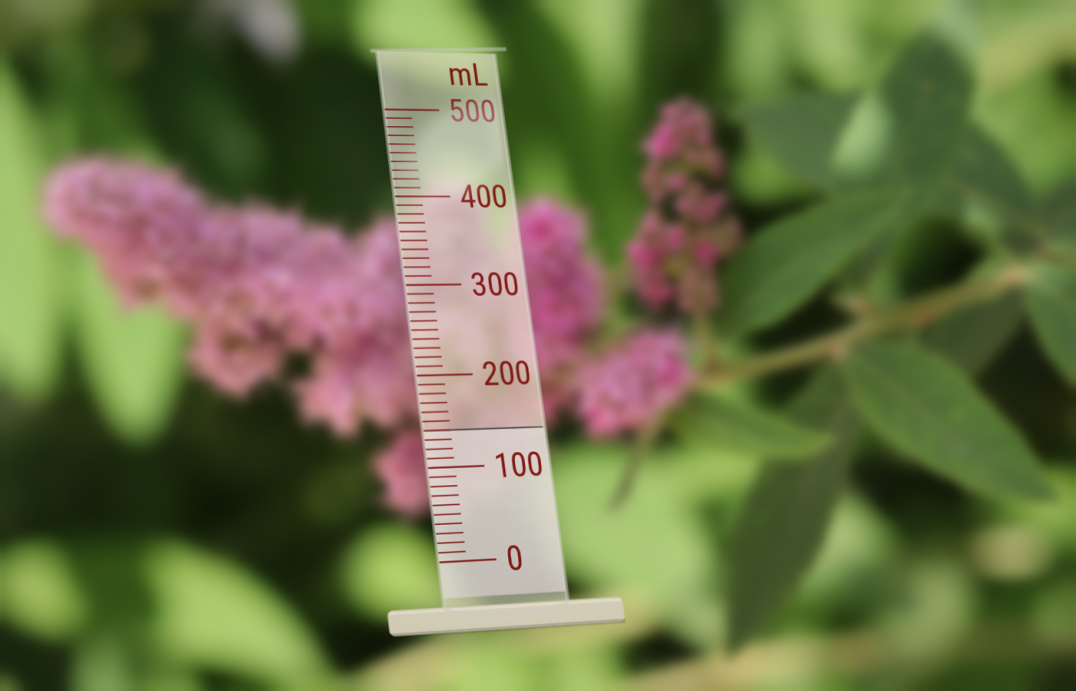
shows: 140 mL
